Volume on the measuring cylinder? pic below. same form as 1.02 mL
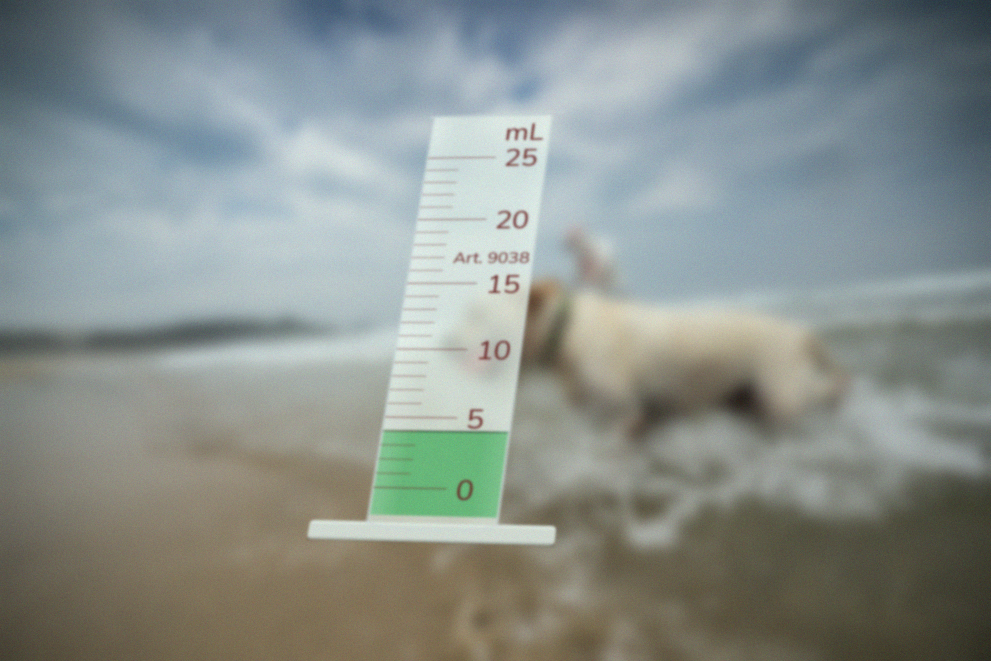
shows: 4 mL
